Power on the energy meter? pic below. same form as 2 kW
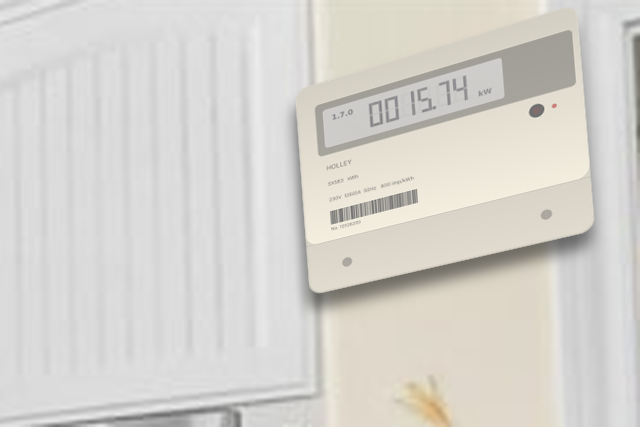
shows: 15.74 kW
